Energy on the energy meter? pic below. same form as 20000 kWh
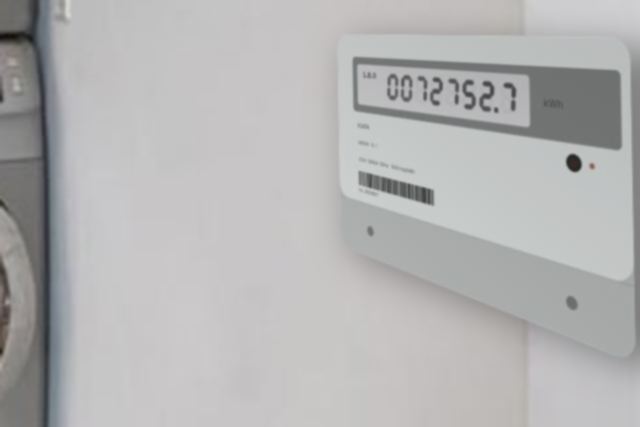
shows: 72752.7 kWh
